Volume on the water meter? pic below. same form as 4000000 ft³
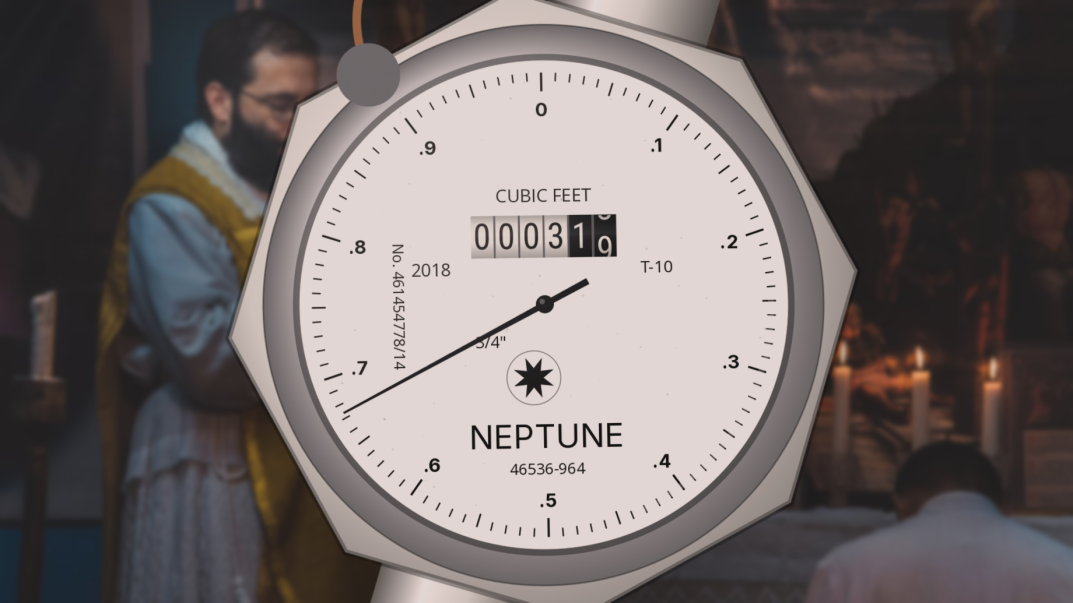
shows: 318.67 ft³
